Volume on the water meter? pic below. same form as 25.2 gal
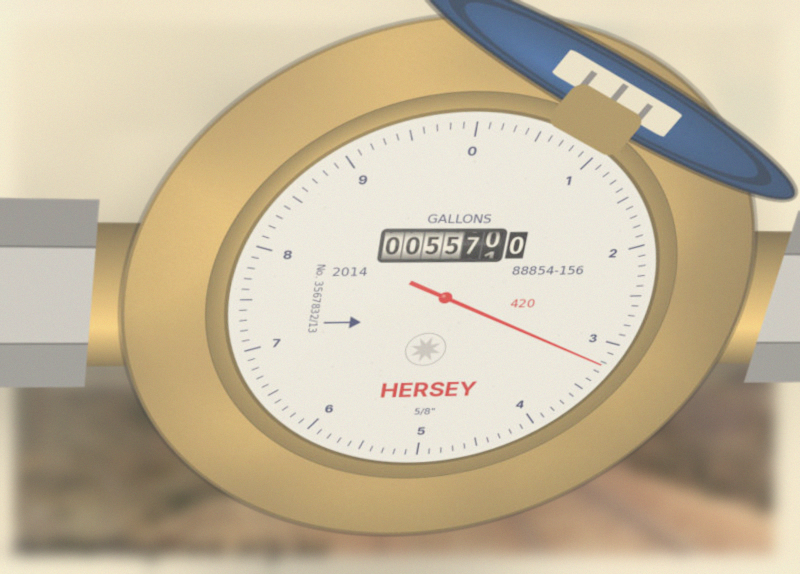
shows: 55703.2 gal
